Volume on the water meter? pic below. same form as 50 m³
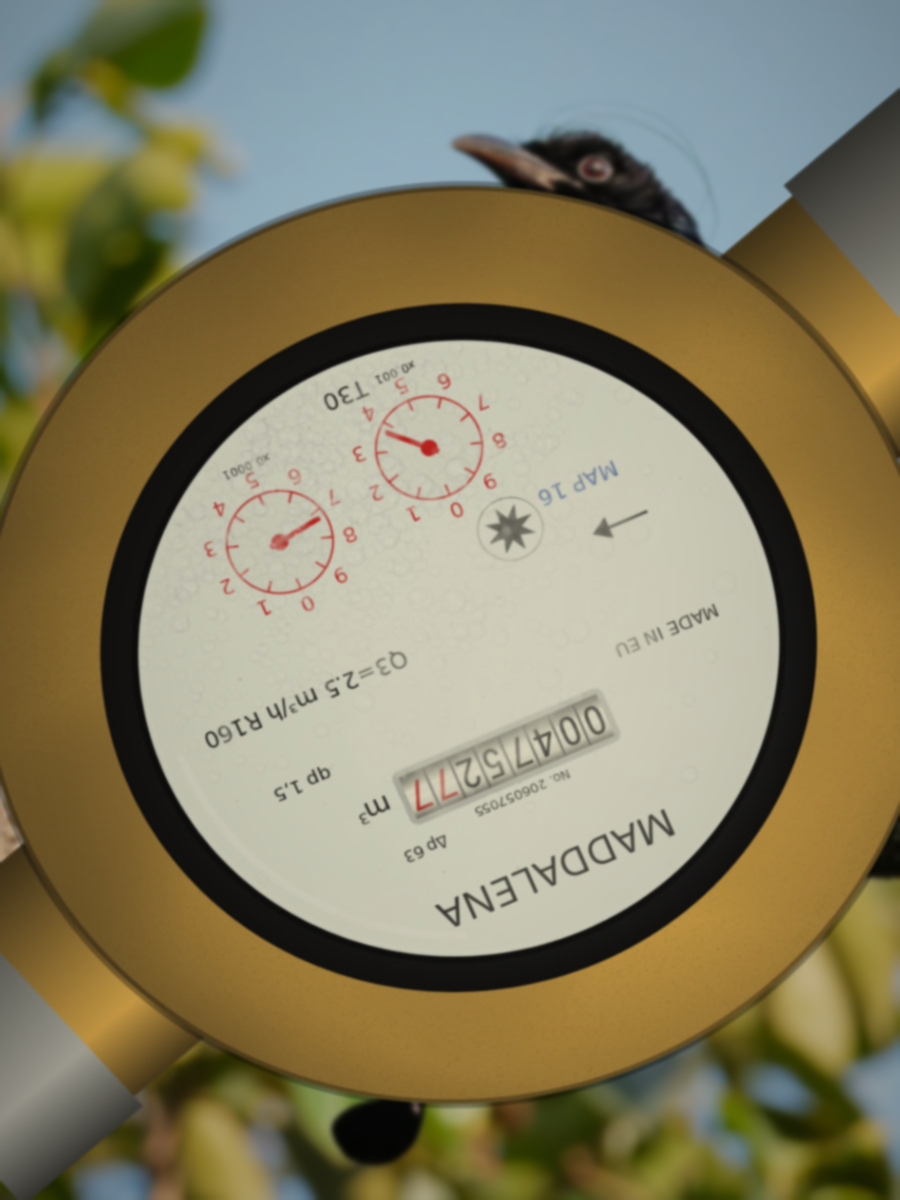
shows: 4752.7737 m³
